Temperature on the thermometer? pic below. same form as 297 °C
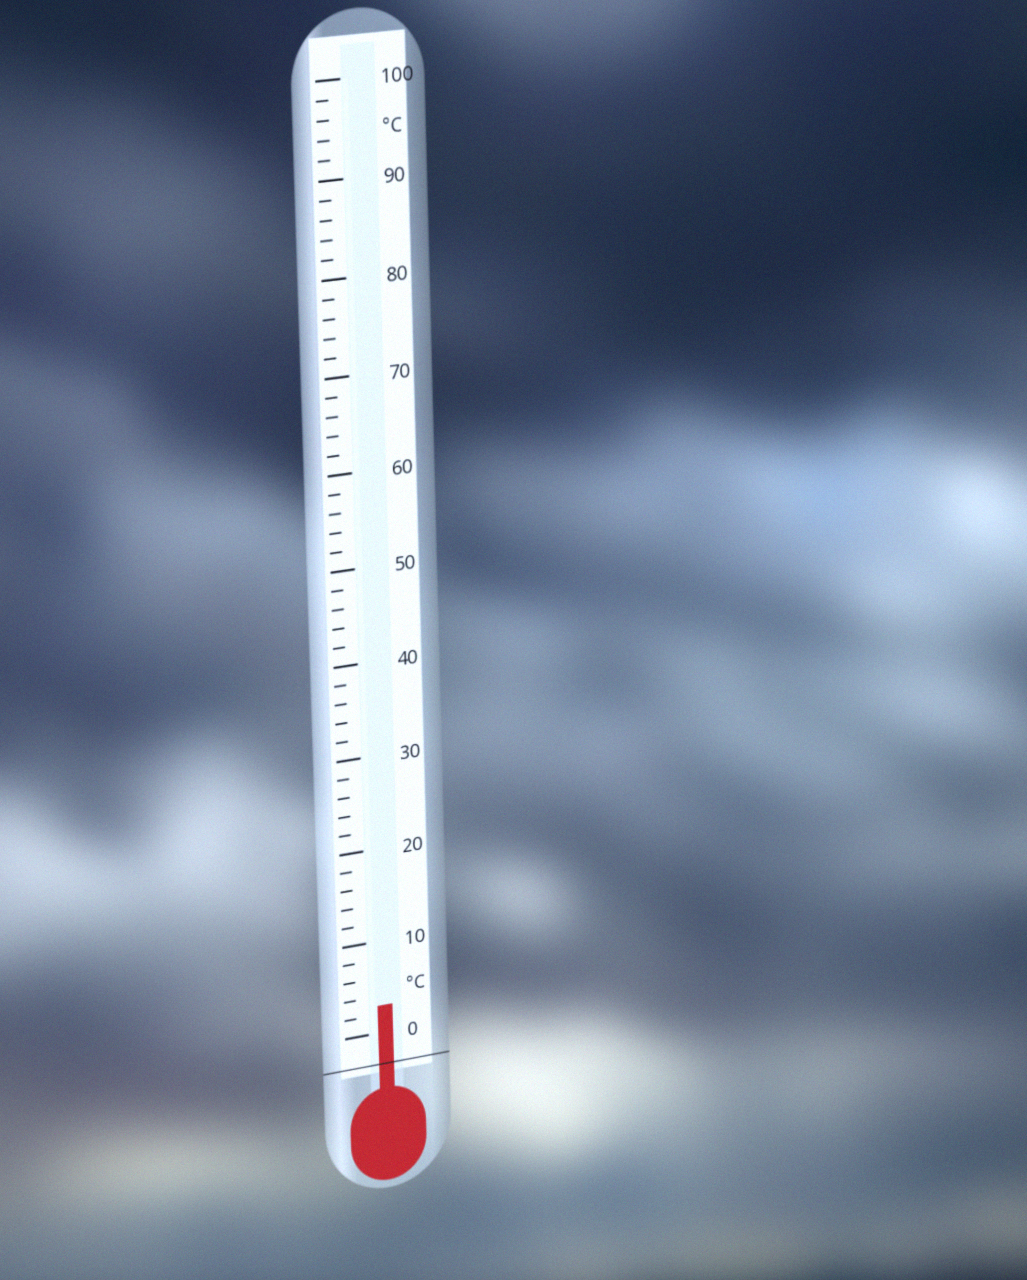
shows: 3 °C
